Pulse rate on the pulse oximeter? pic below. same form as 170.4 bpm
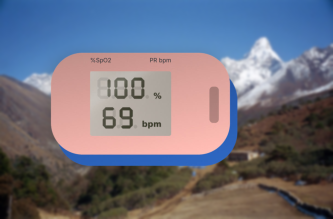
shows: 69 bpm
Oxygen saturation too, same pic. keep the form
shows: 100 %
